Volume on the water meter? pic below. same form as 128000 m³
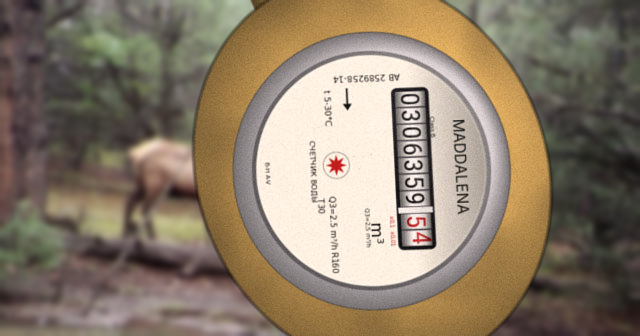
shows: 306359.54 m³
